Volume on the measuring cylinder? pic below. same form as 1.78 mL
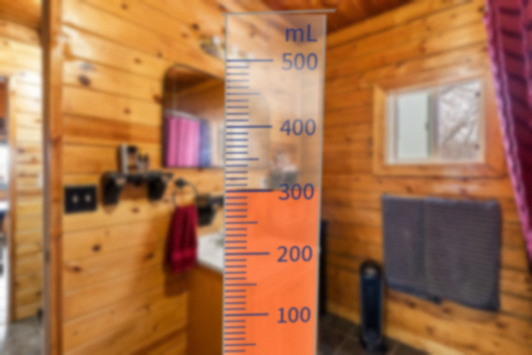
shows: 300 mL
